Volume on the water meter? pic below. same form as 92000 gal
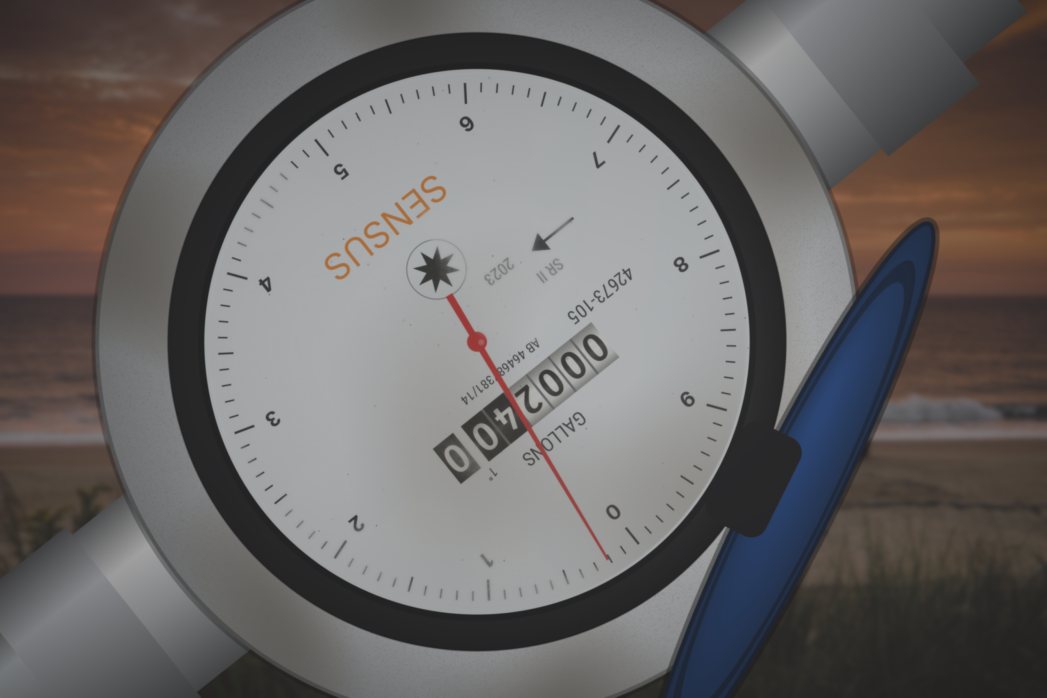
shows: 2400.2 gal
